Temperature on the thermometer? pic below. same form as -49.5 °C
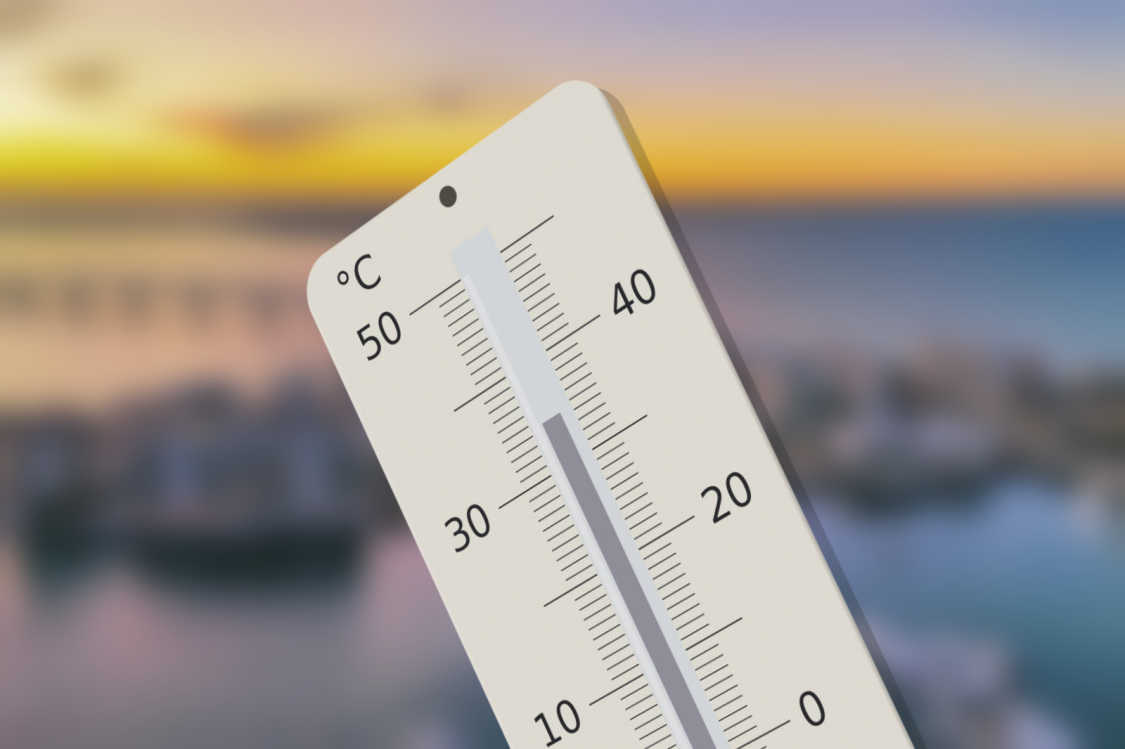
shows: 34.5 °C
